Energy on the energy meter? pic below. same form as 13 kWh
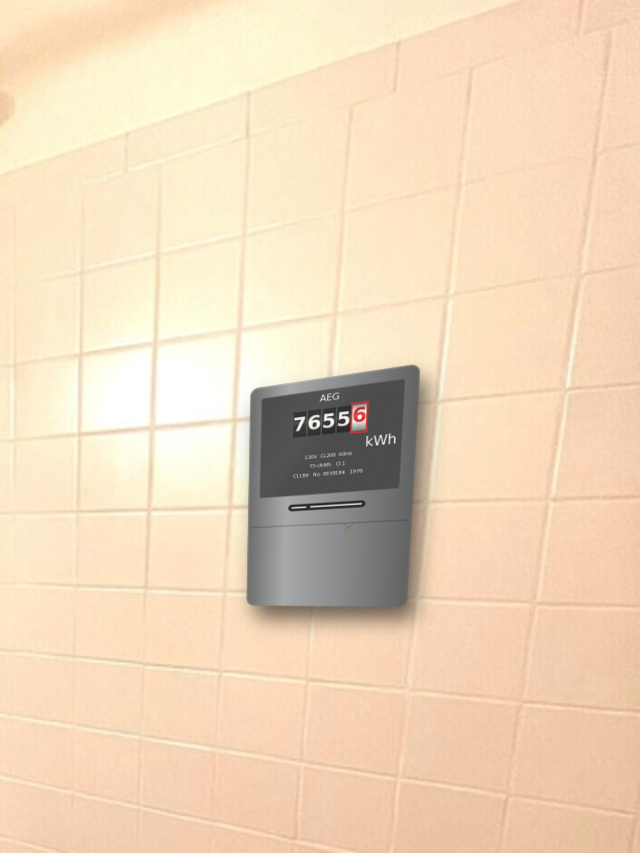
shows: 7655.6 kWh
